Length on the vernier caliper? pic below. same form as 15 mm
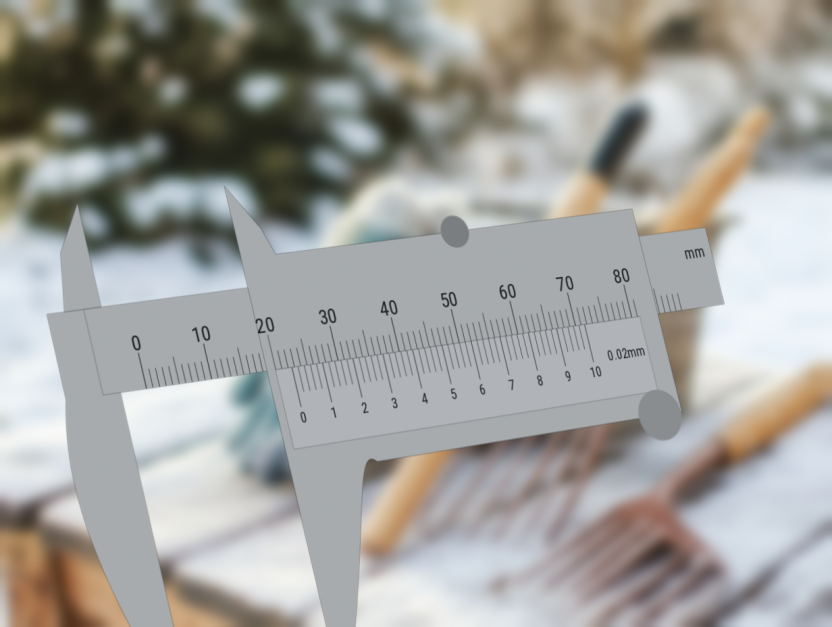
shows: 22.6 mm
